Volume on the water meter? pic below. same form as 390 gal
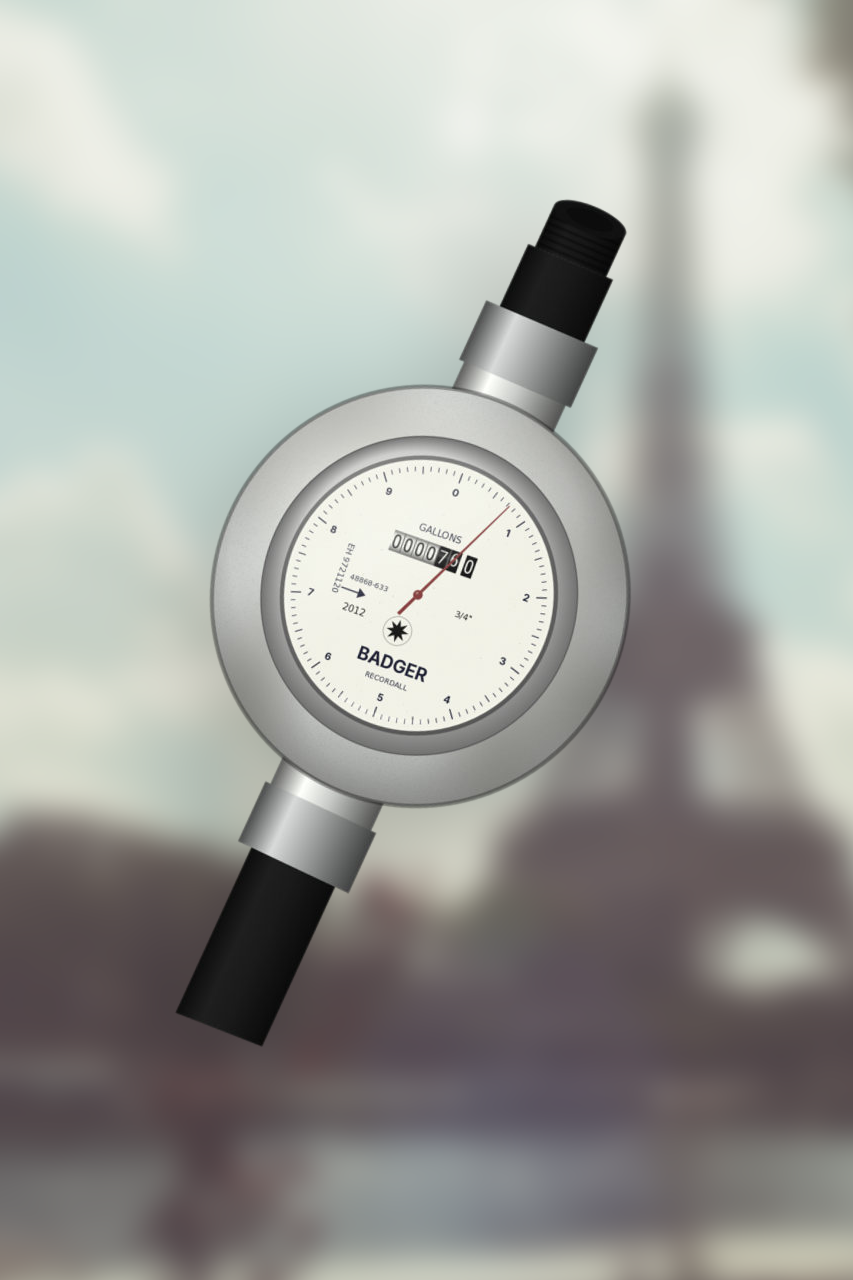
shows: 760.7 gal
